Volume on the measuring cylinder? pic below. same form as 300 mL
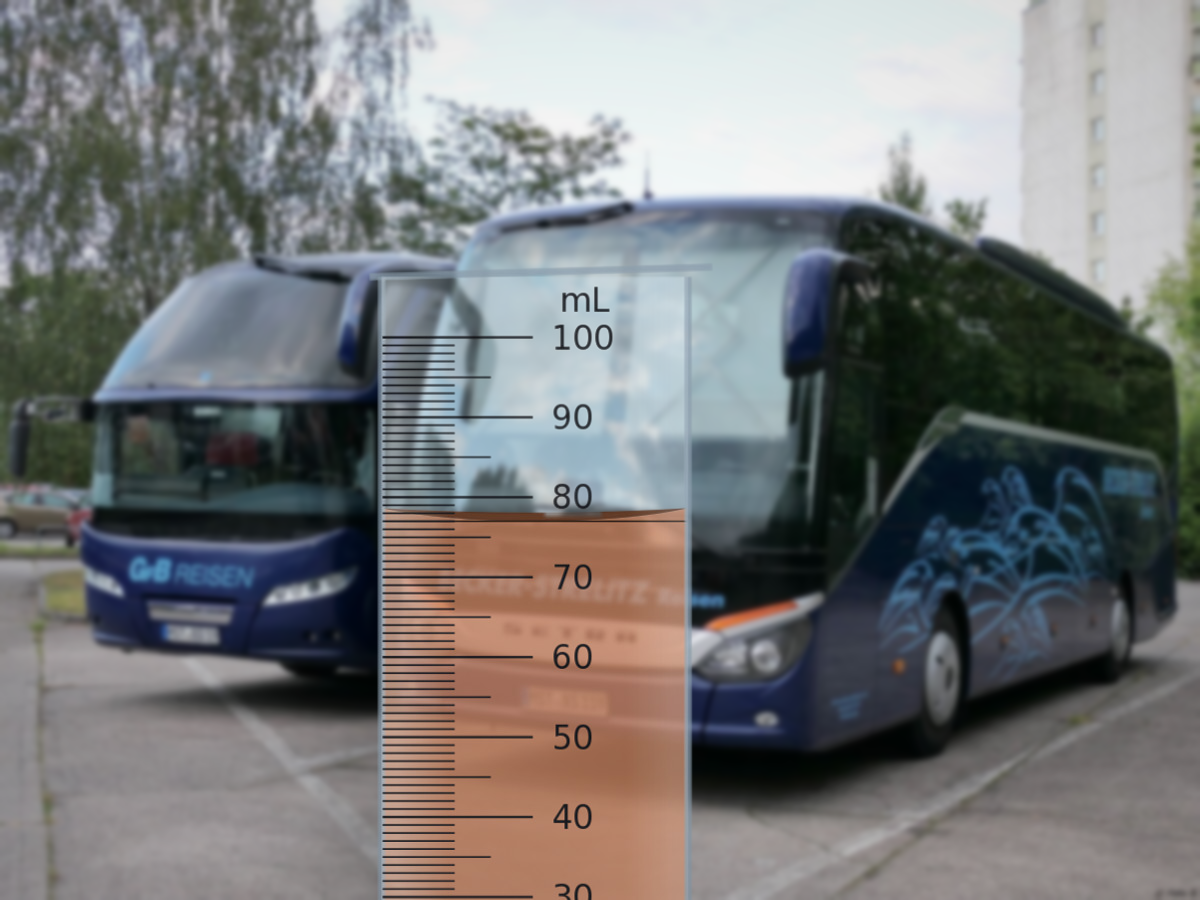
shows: 77 mL
